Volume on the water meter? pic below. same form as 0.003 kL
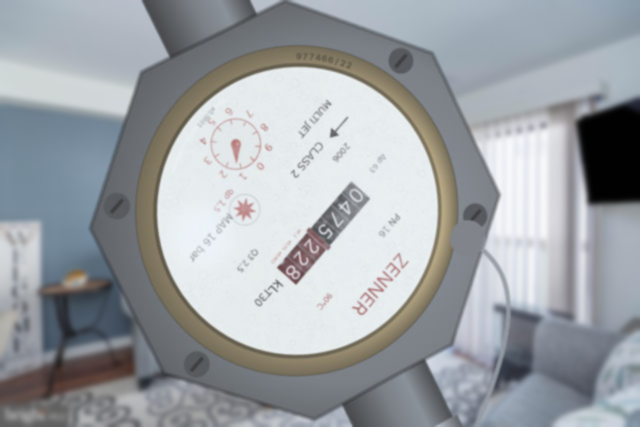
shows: 475.2281 kL
